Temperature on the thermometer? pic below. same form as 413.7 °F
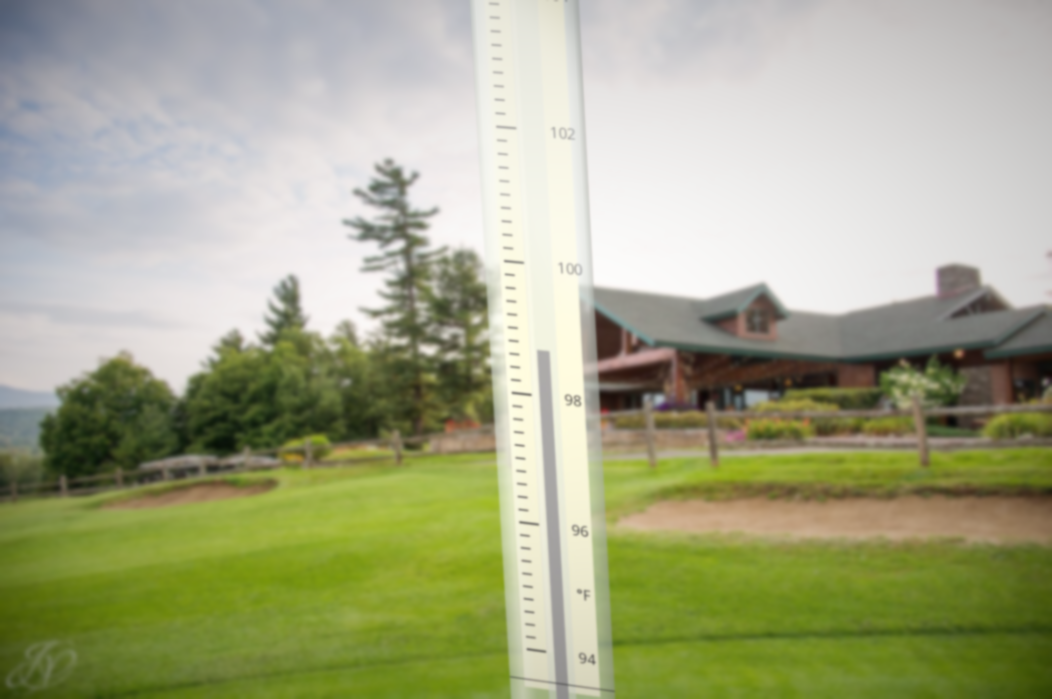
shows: 98.7 °F
